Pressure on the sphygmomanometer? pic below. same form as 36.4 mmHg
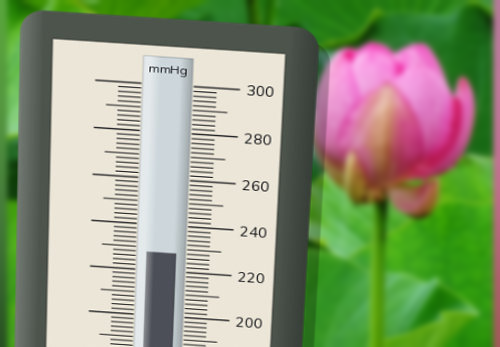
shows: 228 mmHg
